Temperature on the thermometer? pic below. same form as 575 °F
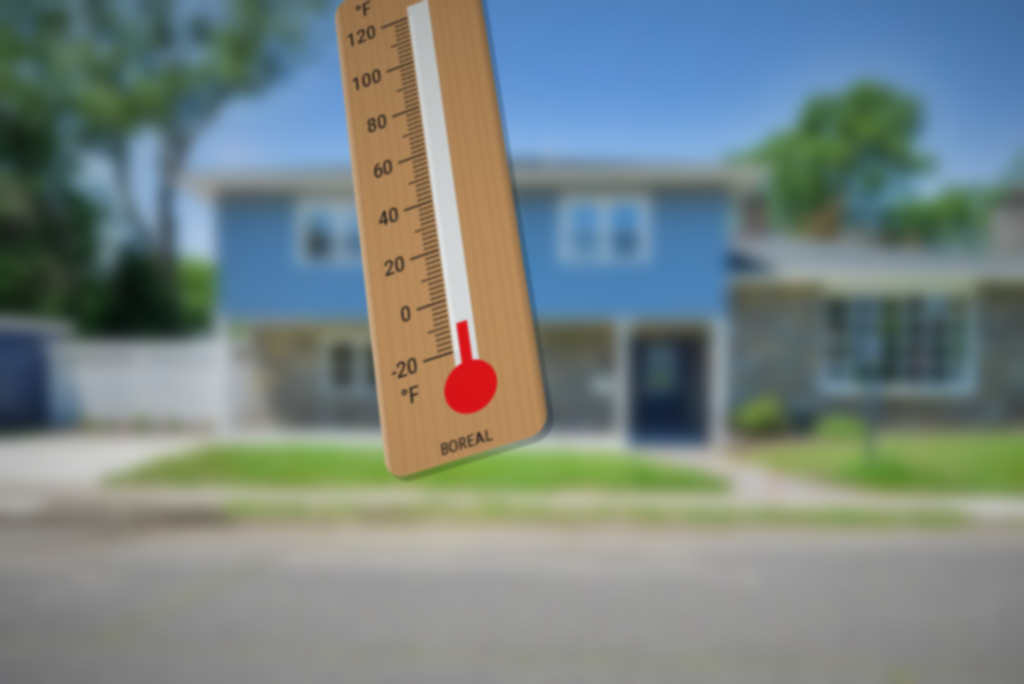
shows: -10 °F
